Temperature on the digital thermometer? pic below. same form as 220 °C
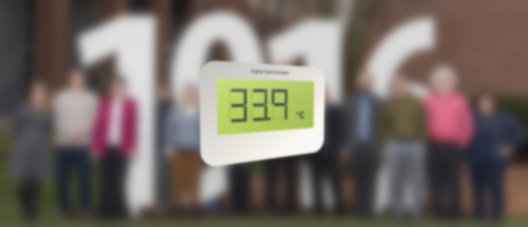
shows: 33.9 °C
